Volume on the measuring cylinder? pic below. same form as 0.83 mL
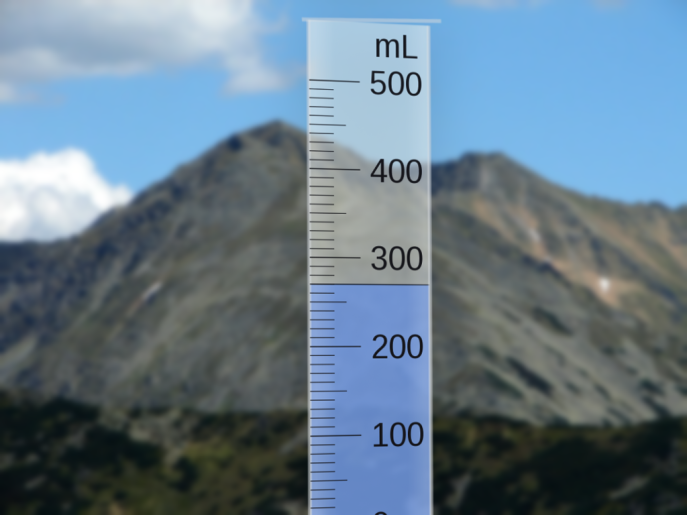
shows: 270 mL
